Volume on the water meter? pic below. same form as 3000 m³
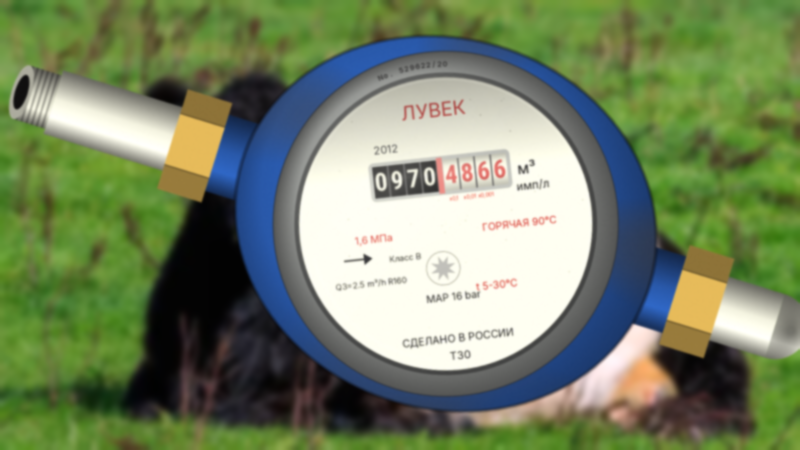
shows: 970.4866 m³
